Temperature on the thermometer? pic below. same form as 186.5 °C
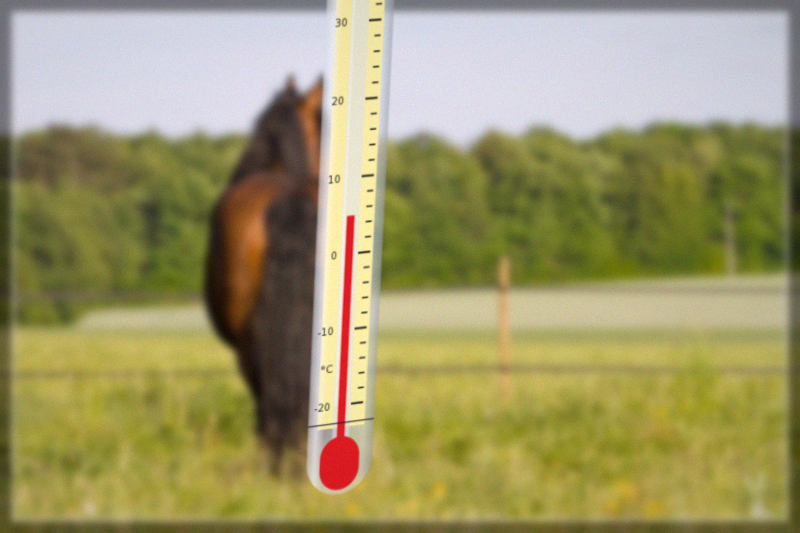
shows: 5 °C
